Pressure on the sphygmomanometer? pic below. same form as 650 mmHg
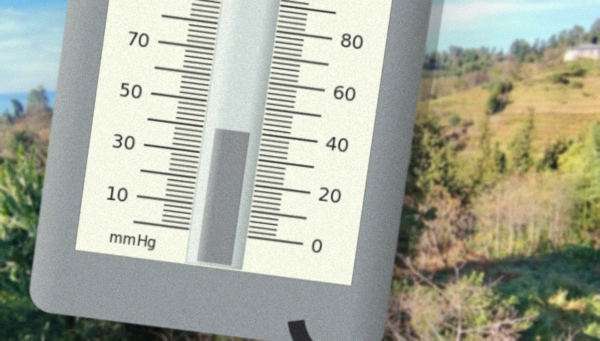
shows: 40 mmHg
